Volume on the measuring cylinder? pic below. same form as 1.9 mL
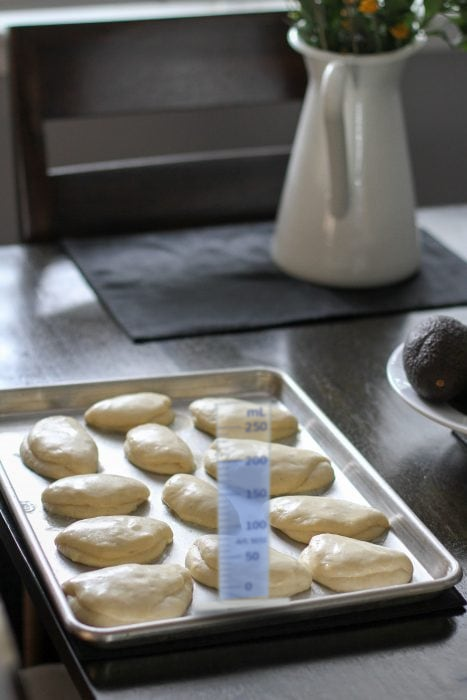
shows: 200 mL
